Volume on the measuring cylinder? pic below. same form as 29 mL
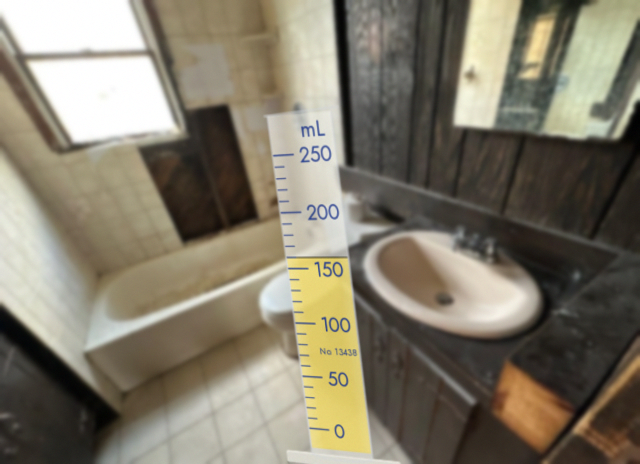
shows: 160 mL
